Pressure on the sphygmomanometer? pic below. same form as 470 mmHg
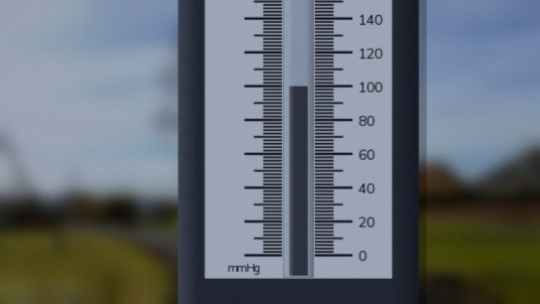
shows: 100 mmHg
